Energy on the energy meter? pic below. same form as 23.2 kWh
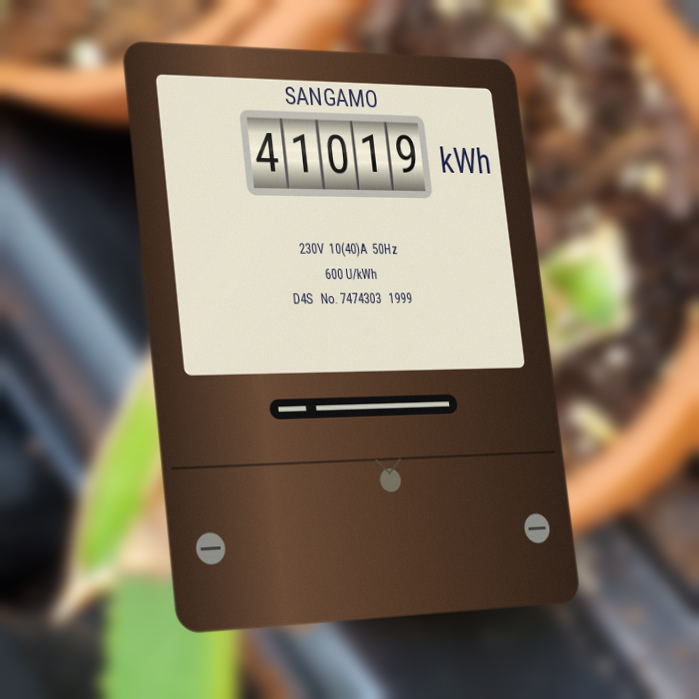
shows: 41019 kWh
